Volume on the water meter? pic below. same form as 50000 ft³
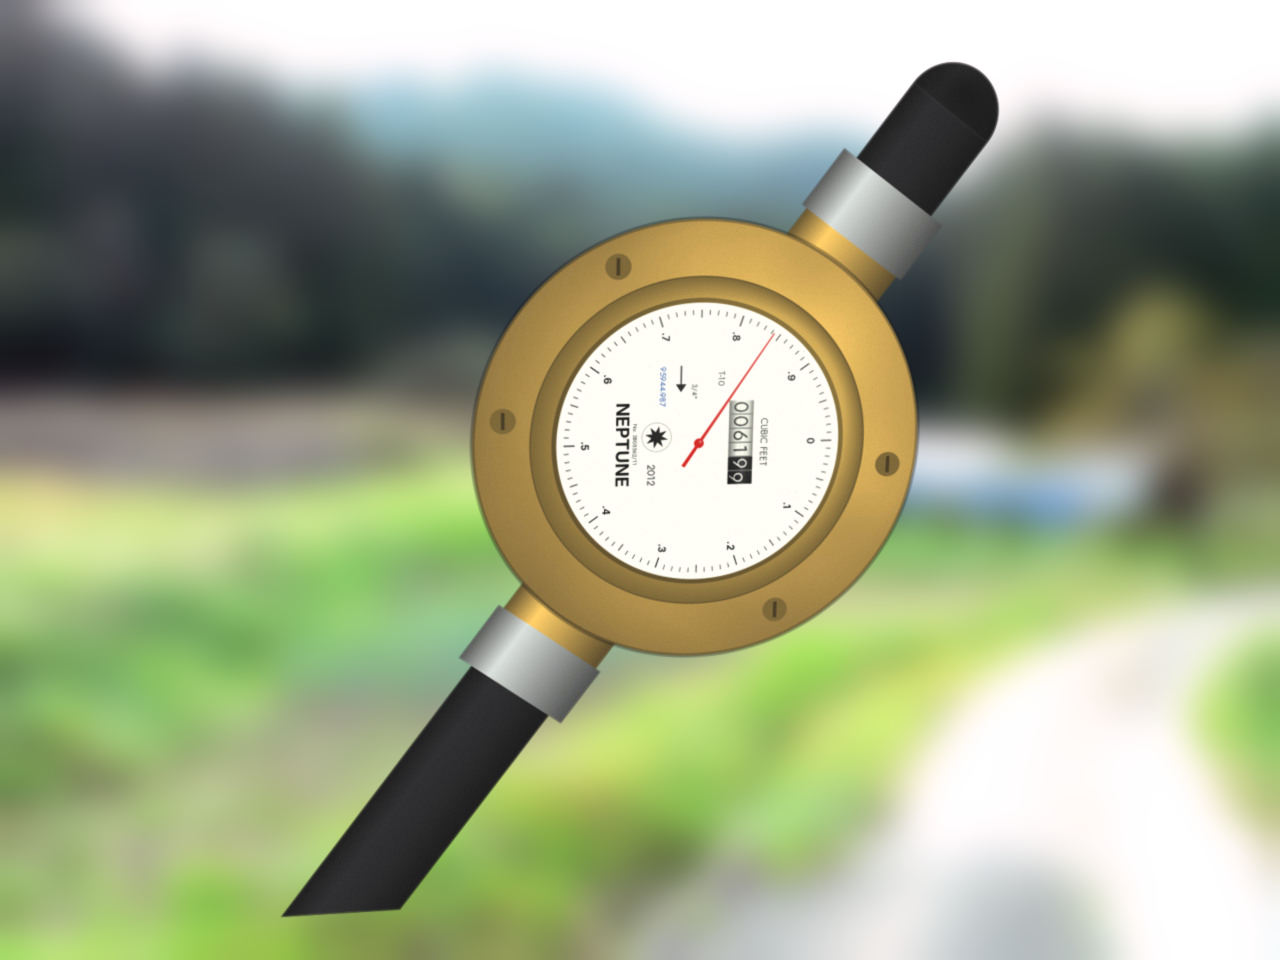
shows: 6198.84 ft³
